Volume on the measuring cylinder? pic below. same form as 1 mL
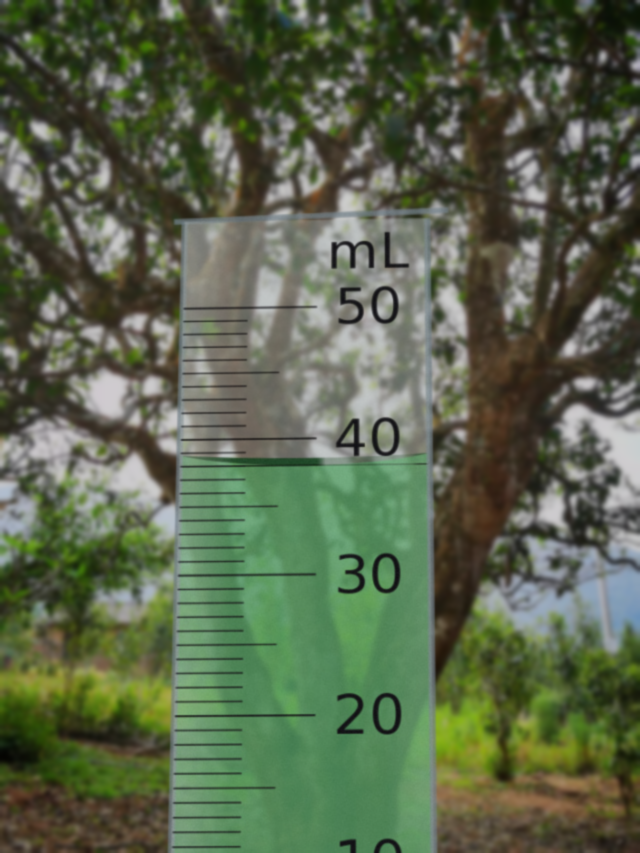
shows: 38 mL
